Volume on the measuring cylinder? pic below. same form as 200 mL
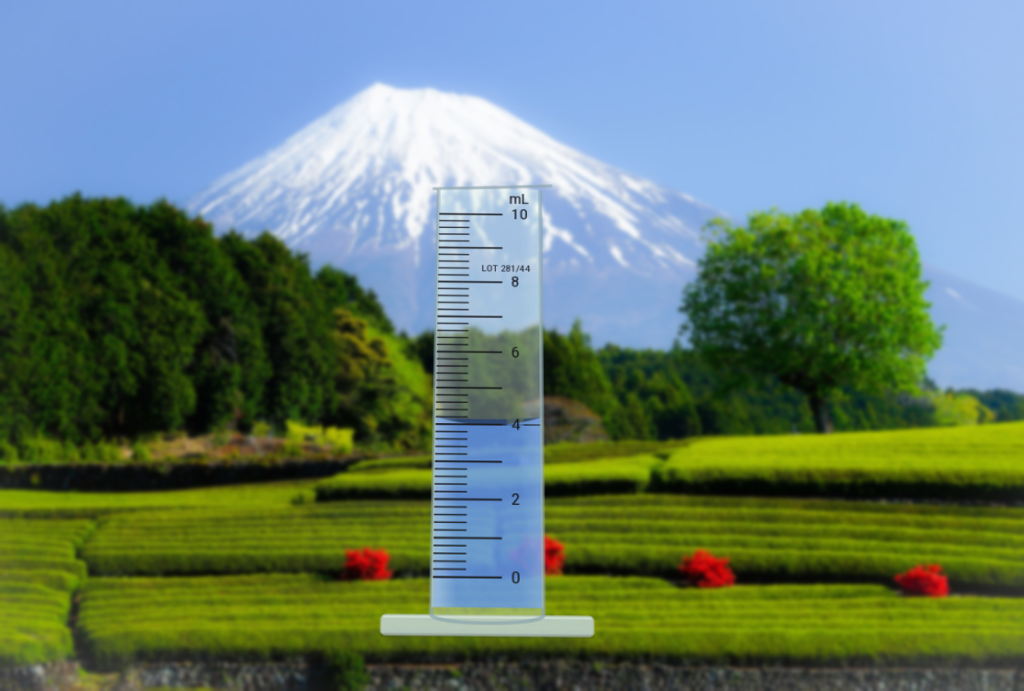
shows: 4 mL
